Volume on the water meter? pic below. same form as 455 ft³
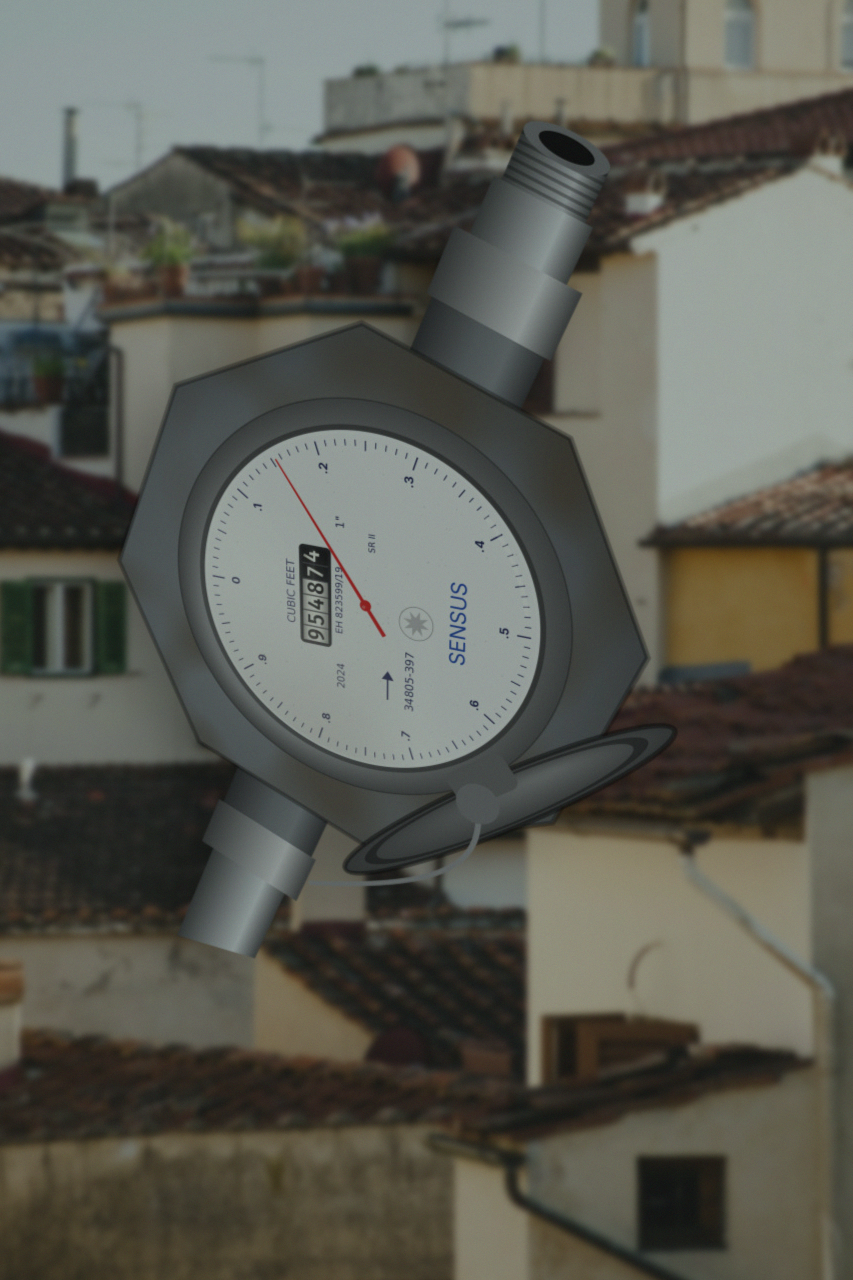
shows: 954874.15 ft³
